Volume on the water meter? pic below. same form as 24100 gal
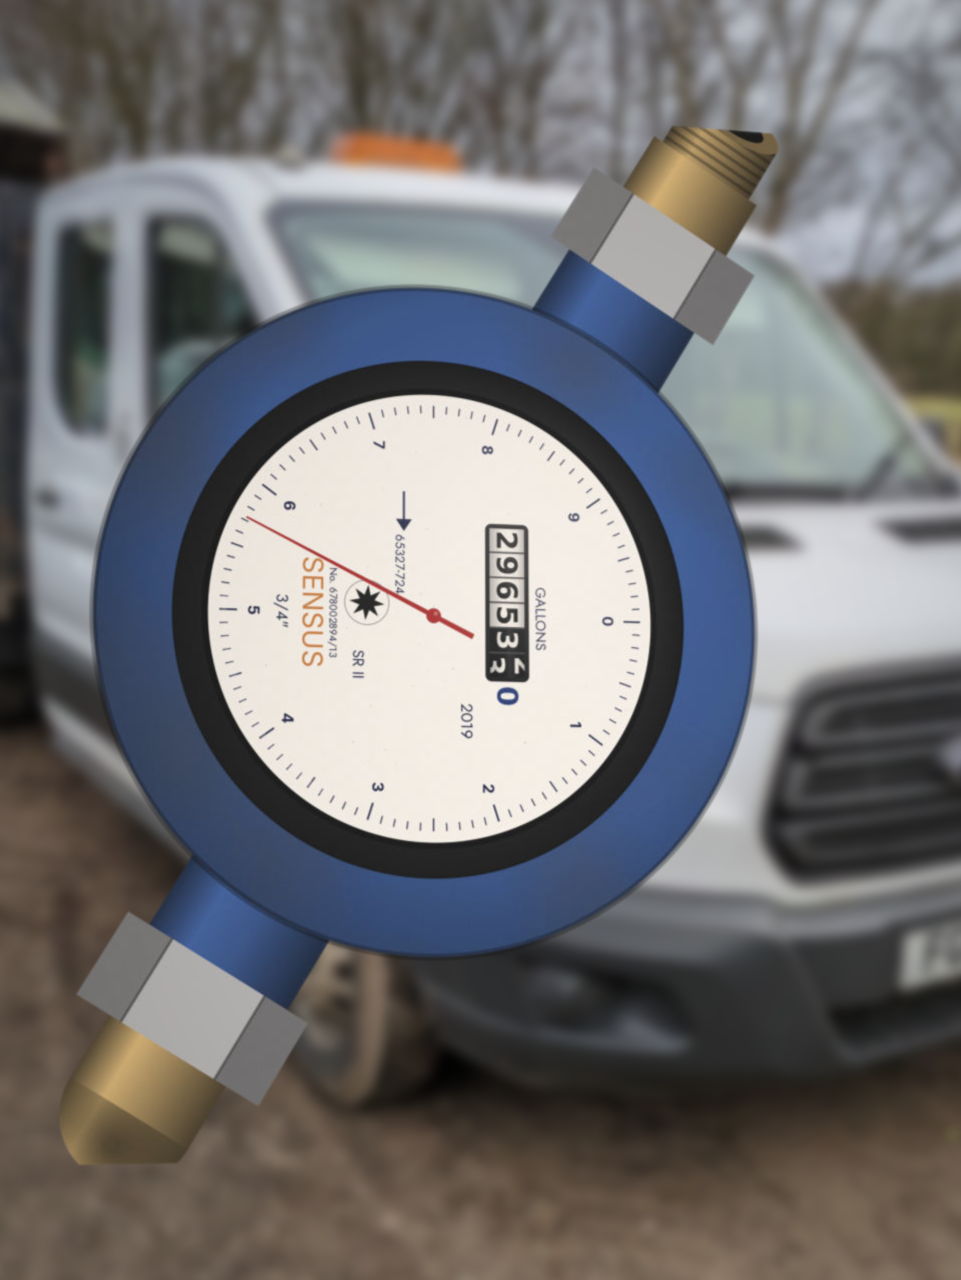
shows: 2965325.7 gal
